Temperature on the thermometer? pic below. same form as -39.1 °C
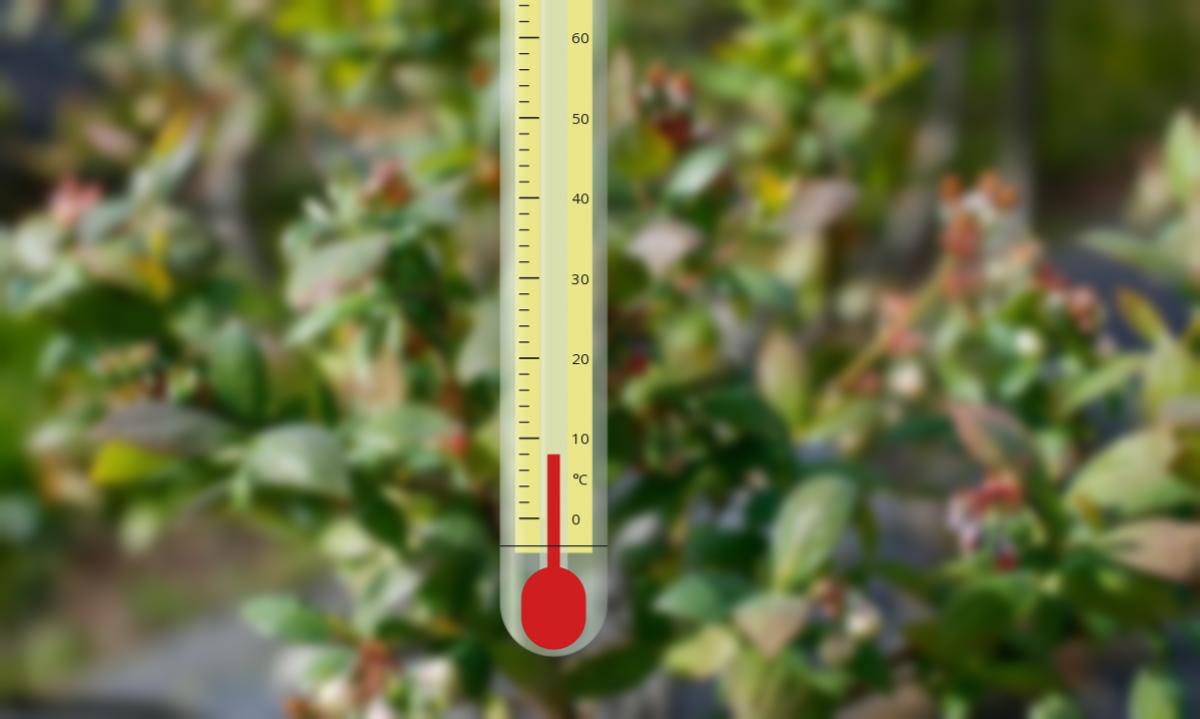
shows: 8 °C
